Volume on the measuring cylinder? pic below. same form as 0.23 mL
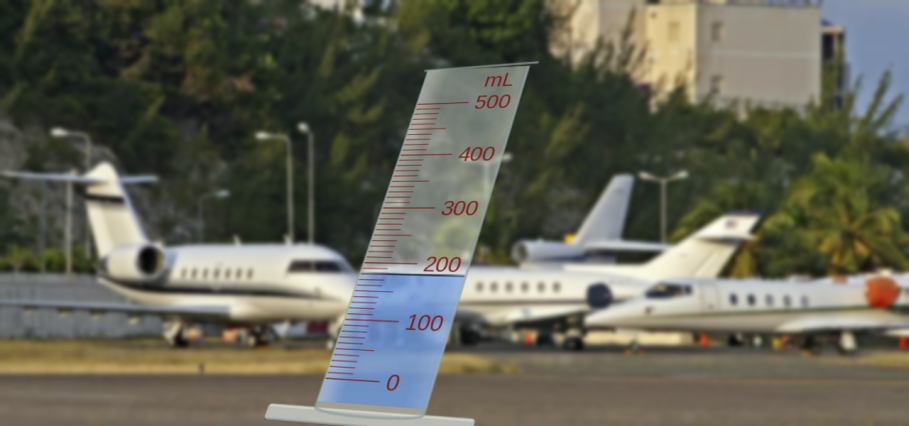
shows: 180 mL
